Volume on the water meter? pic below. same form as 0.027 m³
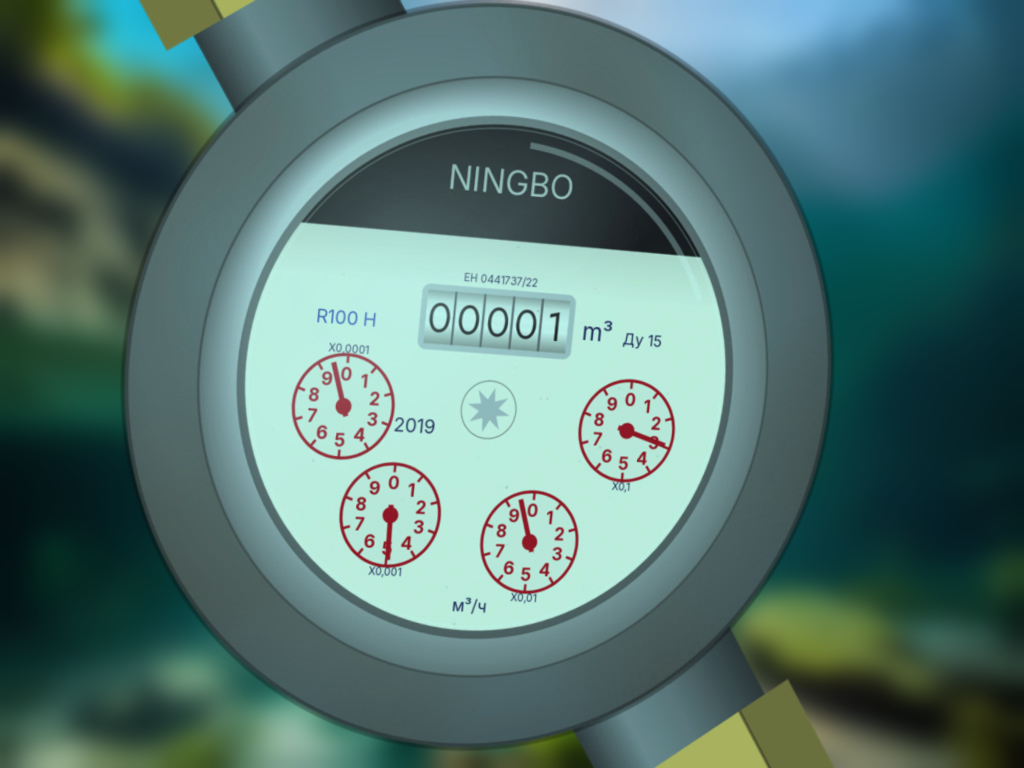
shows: 1.2949 m³
